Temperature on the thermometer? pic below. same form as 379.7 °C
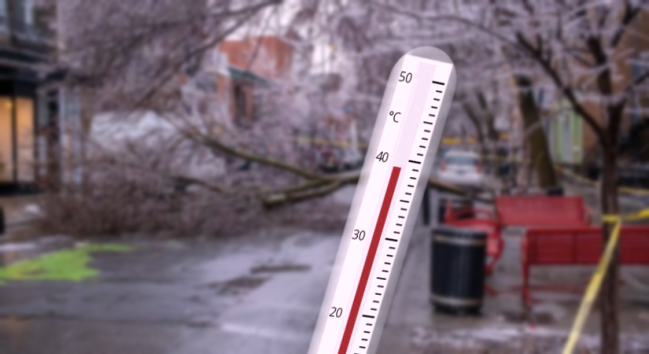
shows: 39 °C
